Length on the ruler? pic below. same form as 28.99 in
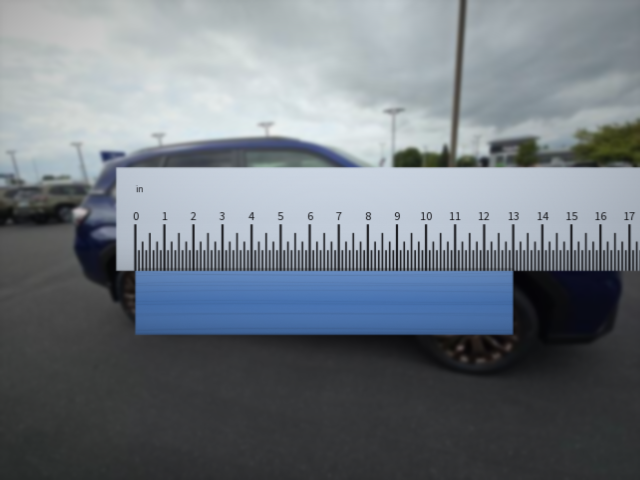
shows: 13 in
